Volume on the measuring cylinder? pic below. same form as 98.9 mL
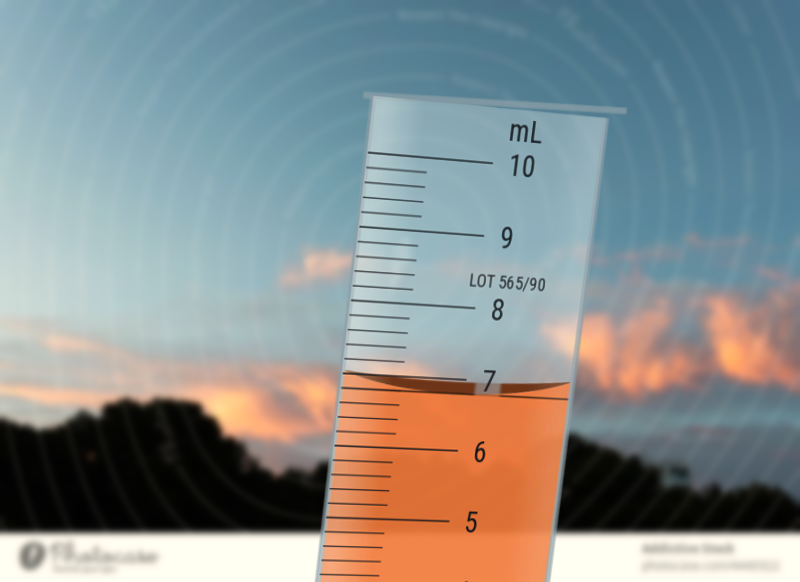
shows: 6.8 mL
